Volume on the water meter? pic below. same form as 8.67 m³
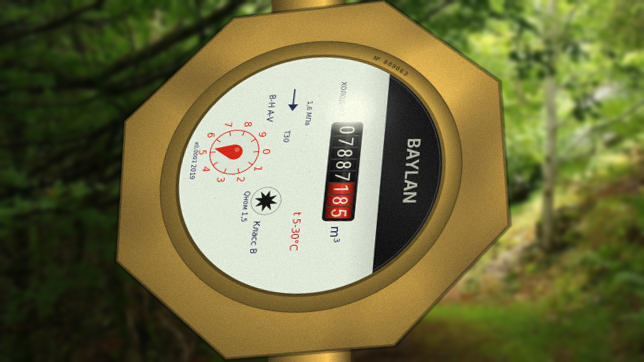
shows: 7887.1855 m³
